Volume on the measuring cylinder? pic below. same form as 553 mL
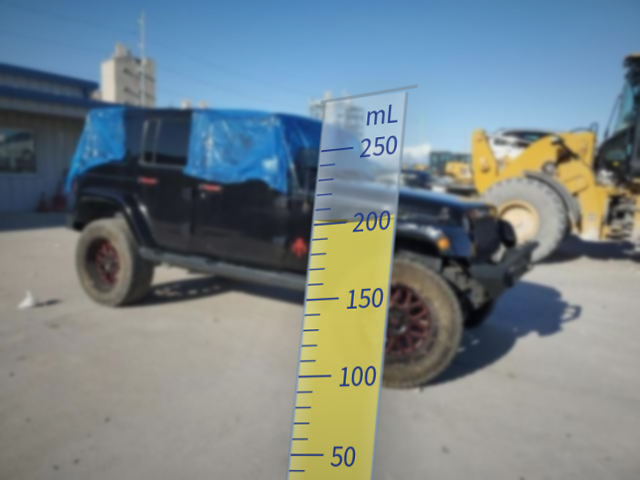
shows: 200 mL
